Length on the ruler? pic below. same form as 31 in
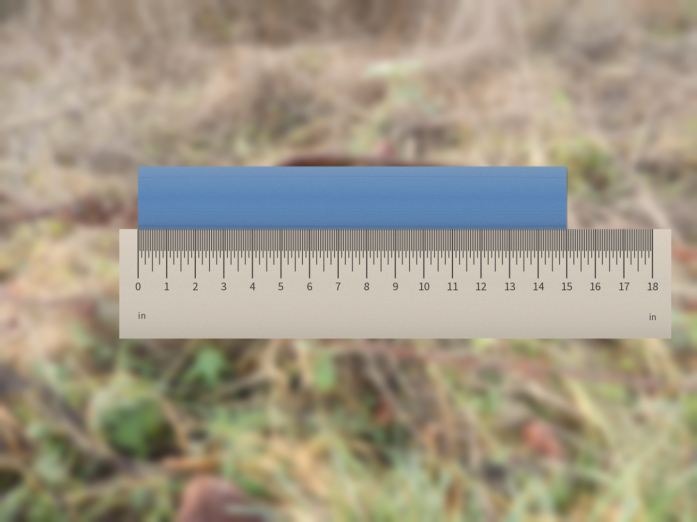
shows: 15 in
